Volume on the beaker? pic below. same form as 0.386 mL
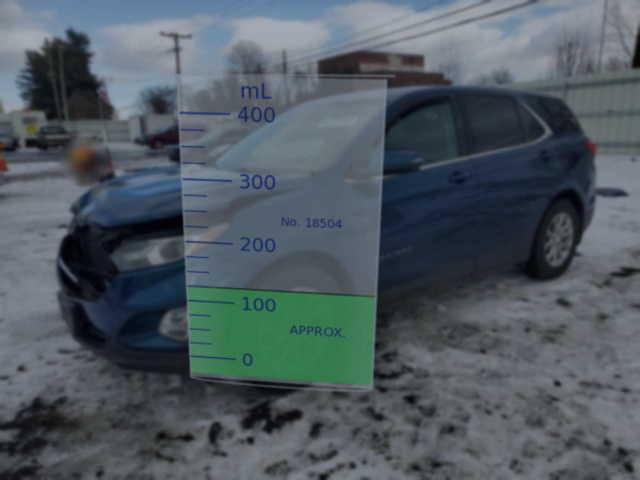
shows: 125 mL
